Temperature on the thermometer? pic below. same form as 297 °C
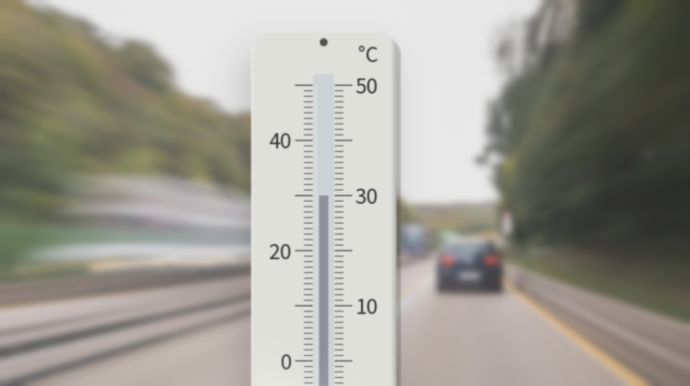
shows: 30 °C
